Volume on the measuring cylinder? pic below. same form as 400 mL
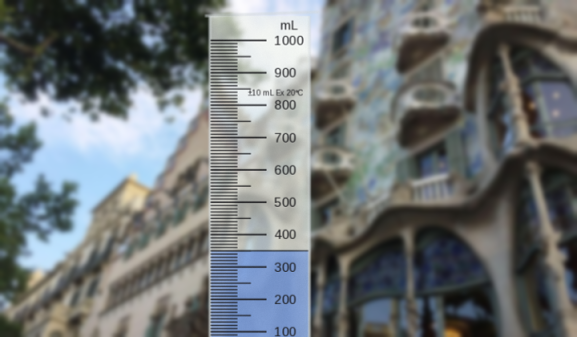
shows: 350 mL
